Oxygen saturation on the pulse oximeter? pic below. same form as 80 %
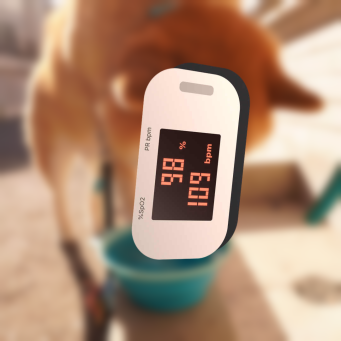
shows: 98 %
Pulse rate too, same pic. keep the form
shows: 109 bpm
